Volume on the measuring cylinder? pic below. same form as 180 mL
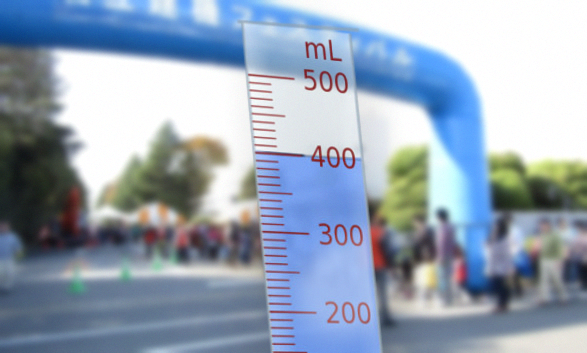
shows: 400 mL
